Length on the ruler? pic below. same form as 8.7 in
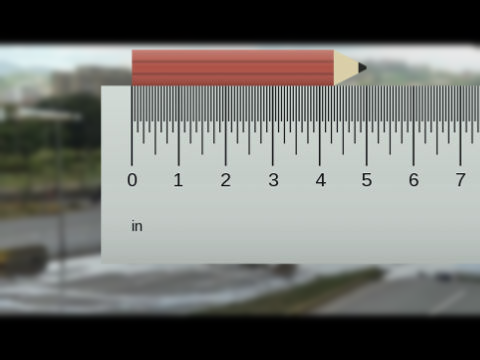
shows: 5 in
